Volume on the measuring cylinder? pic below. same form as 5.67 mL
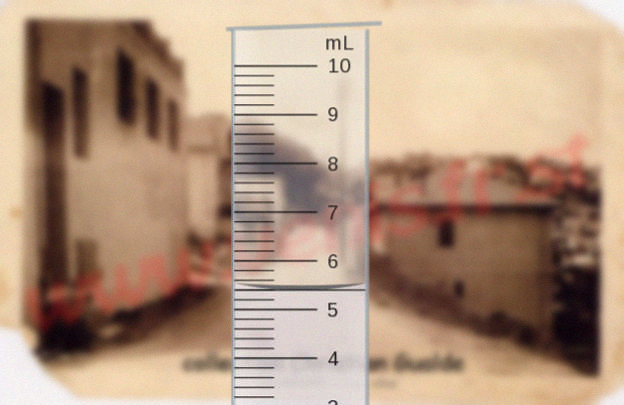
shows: 5.4 mL
